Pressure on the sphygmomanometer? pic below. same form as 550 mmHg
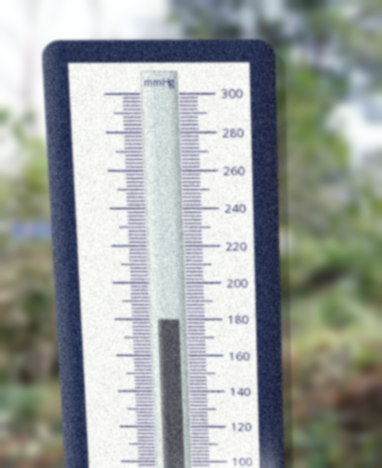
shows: 180 mmHg
